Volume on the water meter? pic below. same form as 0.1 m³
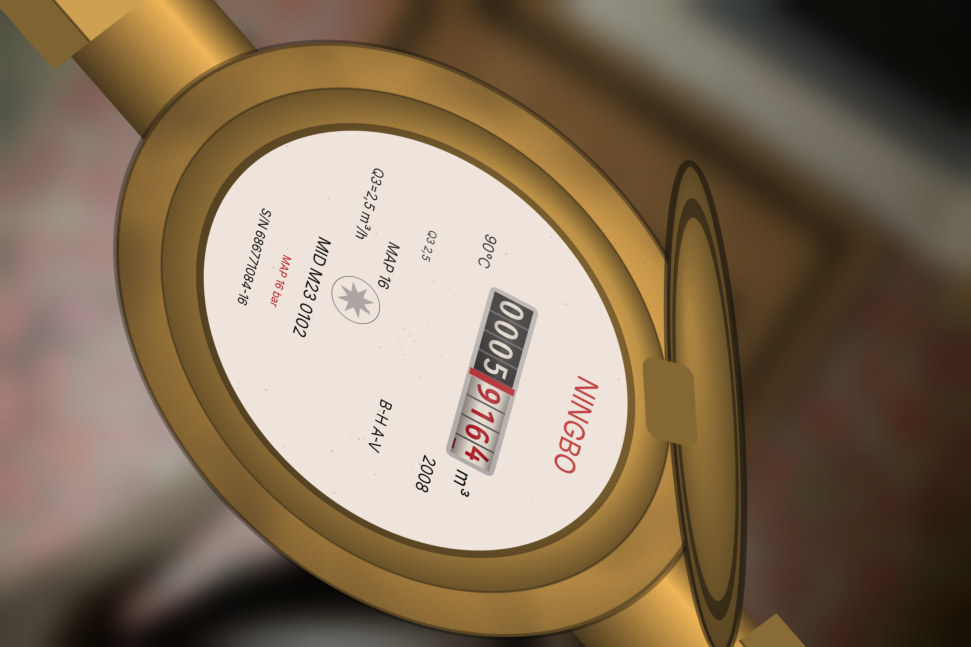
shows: 5.9164 m³
